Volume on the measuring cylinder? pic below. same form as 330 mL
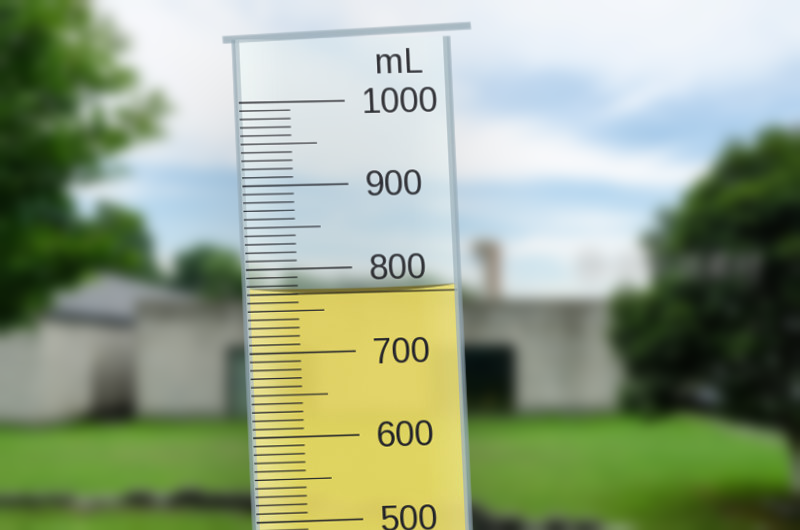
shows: 770 mL
